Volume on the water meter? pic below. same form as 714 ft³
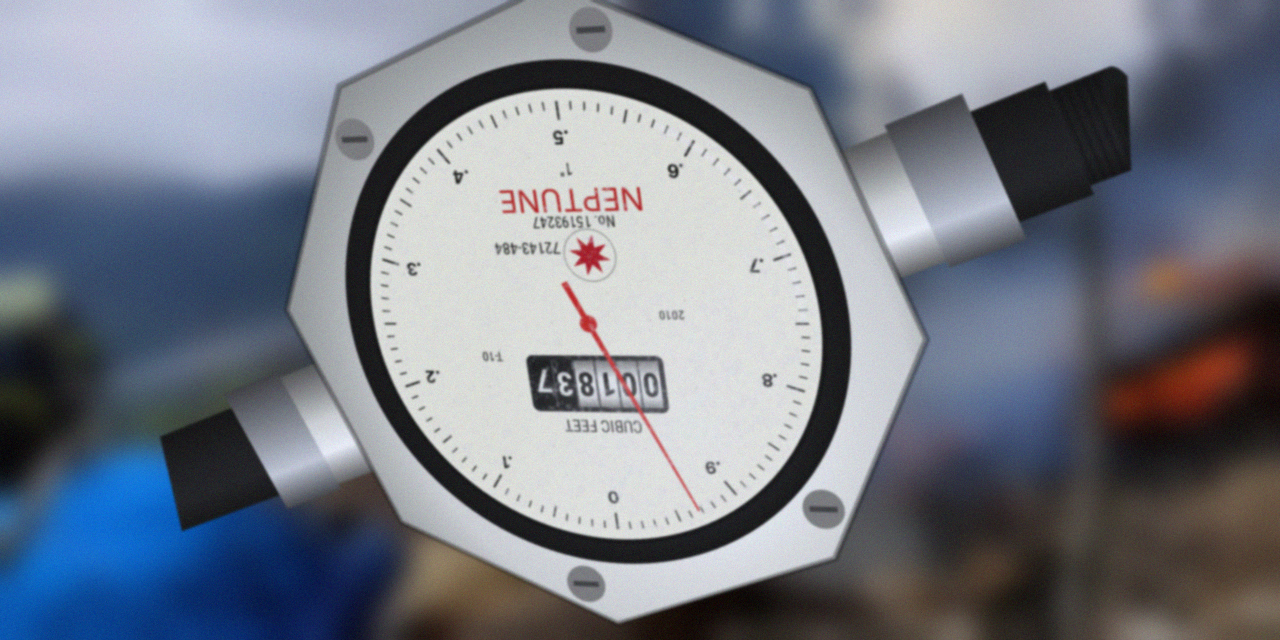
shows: 1836.93 ft³
